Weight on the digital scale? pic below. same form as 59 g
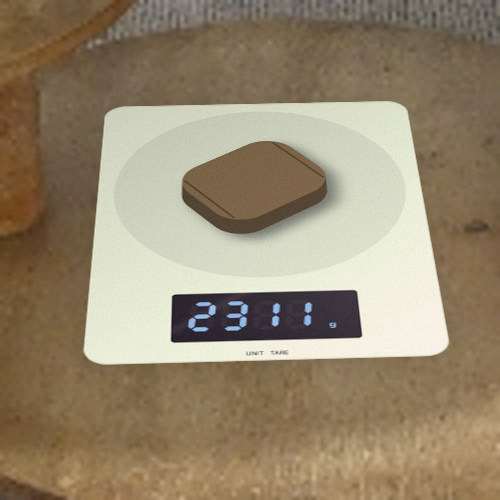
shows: 2311 g
